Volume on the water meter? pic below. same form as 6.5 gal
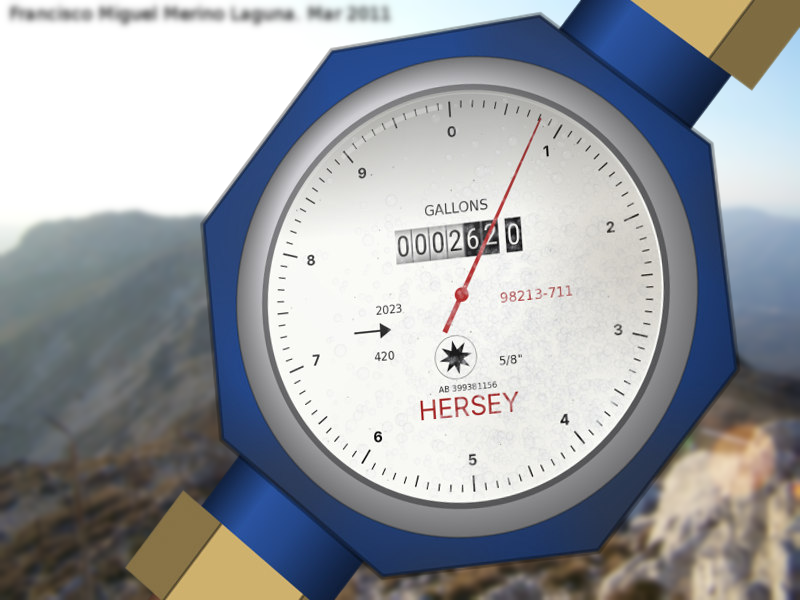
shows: 2620.8 gal
